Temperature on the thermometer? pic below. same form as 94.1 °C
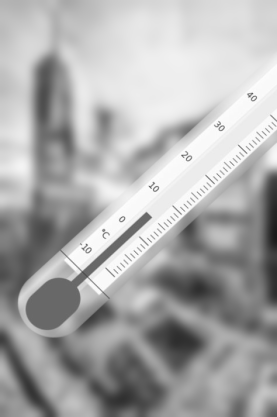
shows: 5 °C
